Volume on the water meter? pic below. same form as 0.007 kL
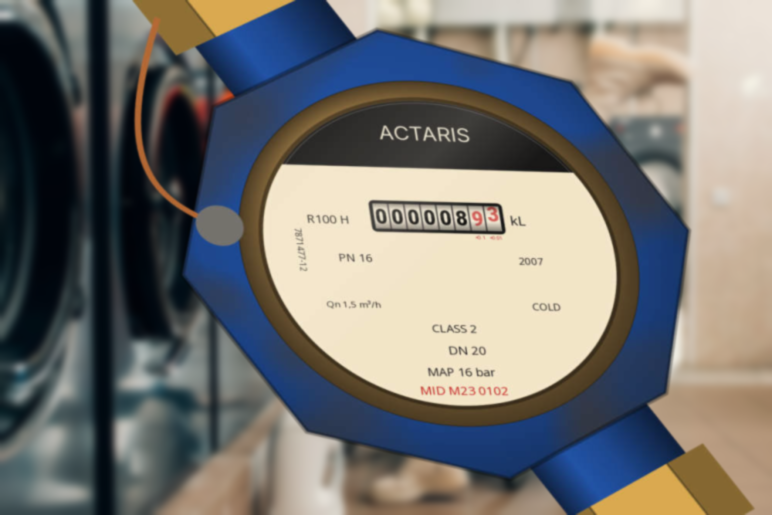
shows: 8.93 kL
